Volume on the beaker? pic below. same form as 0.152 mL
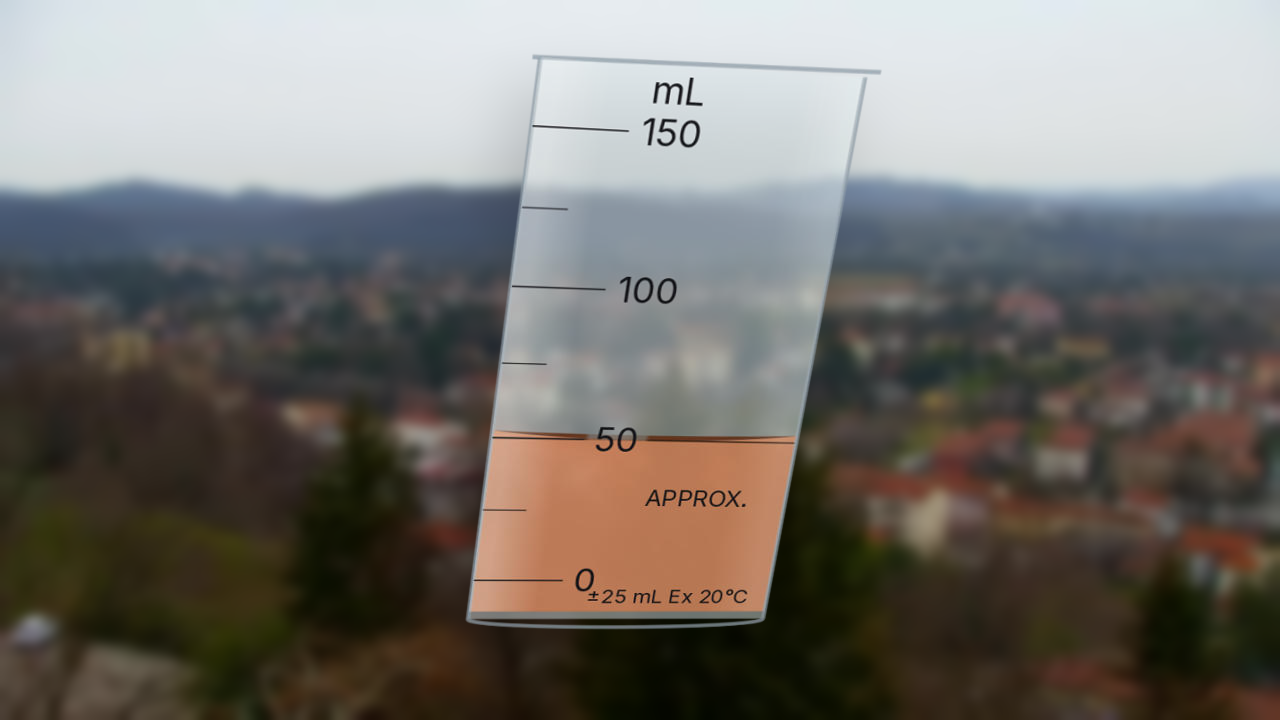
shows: 50 mL
